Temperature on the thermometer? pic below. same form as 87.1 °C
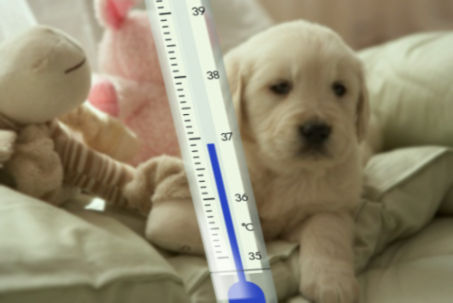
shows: 36.9 °C
